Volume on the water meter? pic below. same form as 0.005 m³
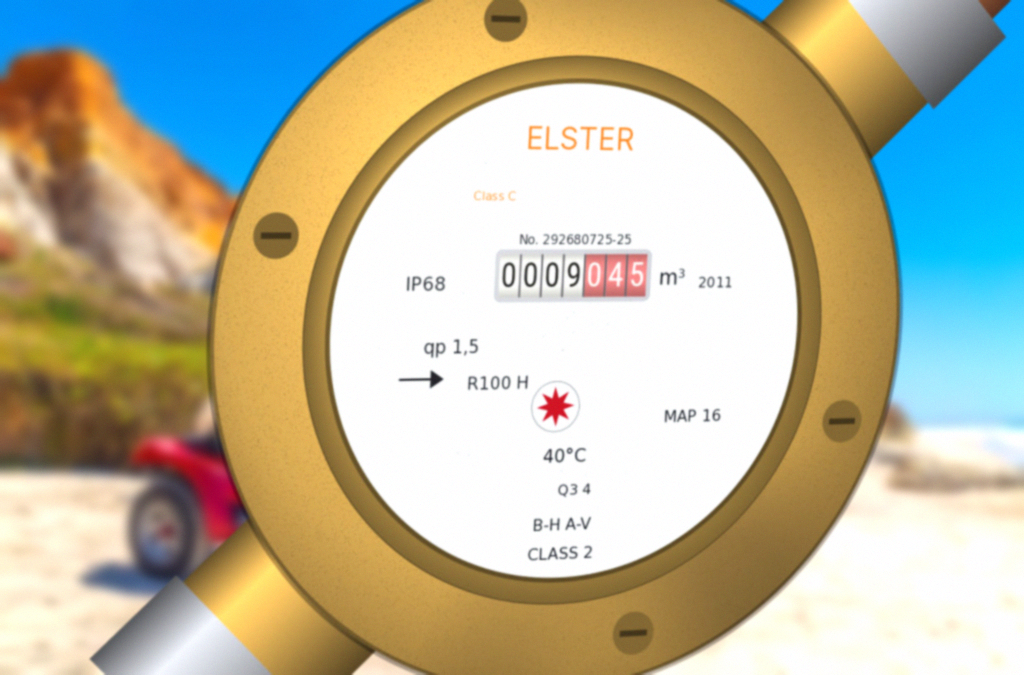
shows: 9.045 m³
